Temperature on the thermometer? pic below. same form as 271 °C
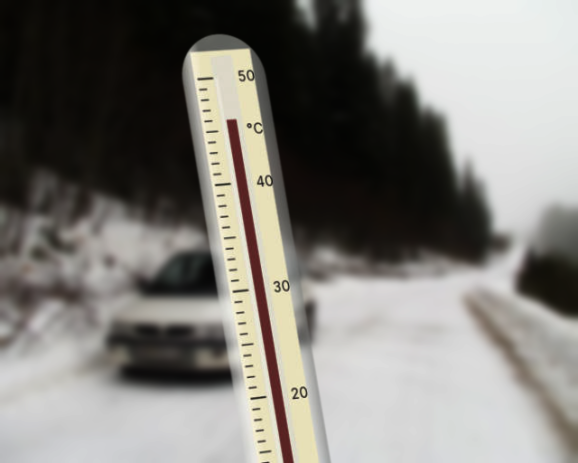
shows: 46 °C
